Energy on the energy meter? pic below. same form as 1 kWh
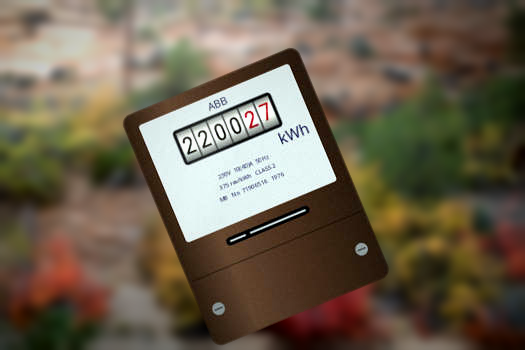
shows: 2200.27 kWh
